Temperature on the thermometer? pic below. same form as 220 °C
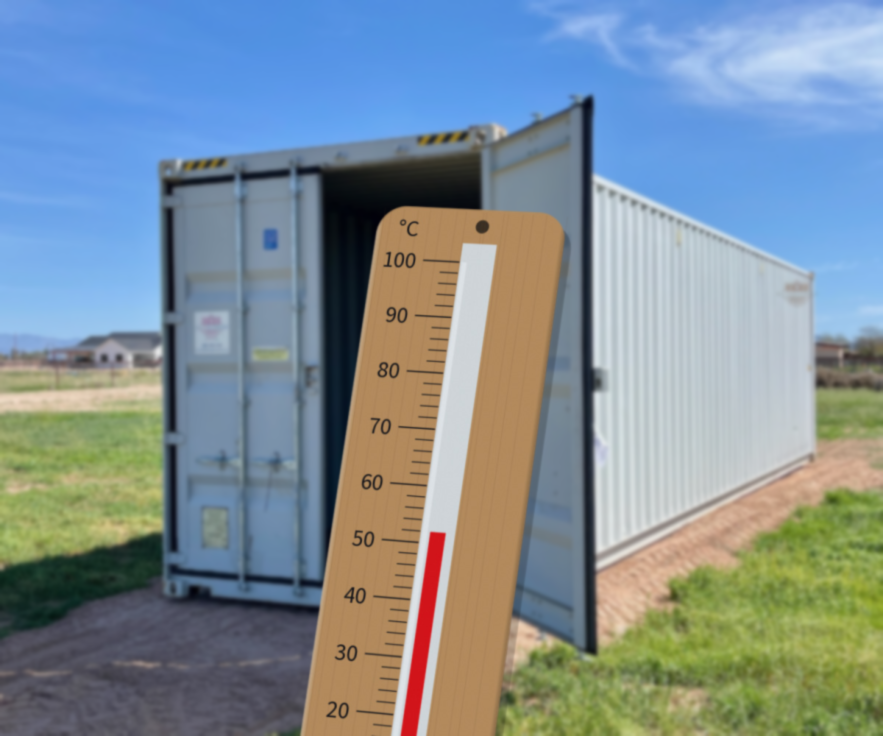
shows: 52 °C
